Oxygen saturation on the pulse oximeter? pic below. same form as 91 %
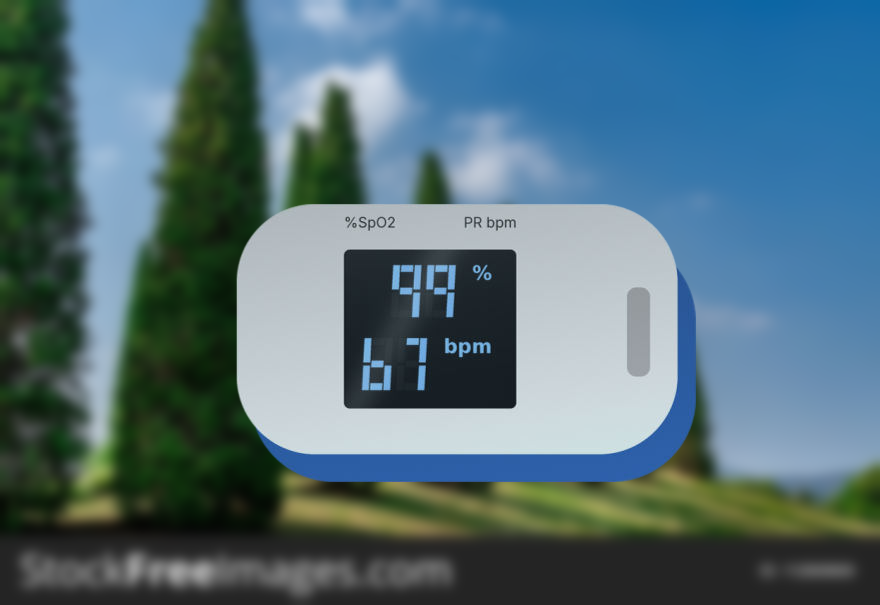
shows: 99 %
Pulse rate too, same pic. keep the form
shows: 67 bpm
